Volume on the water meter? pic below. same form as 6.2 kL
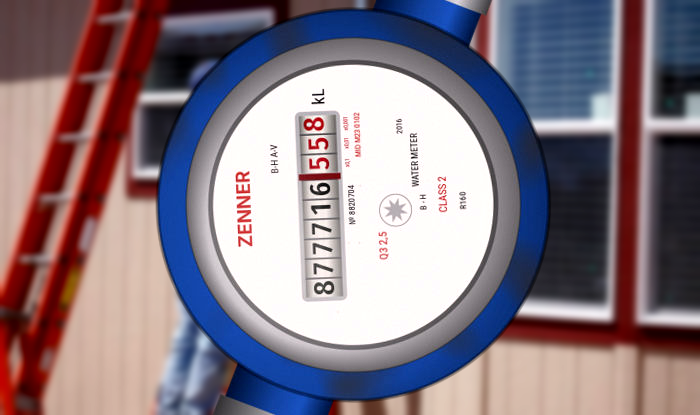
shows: 877716.558 kL
